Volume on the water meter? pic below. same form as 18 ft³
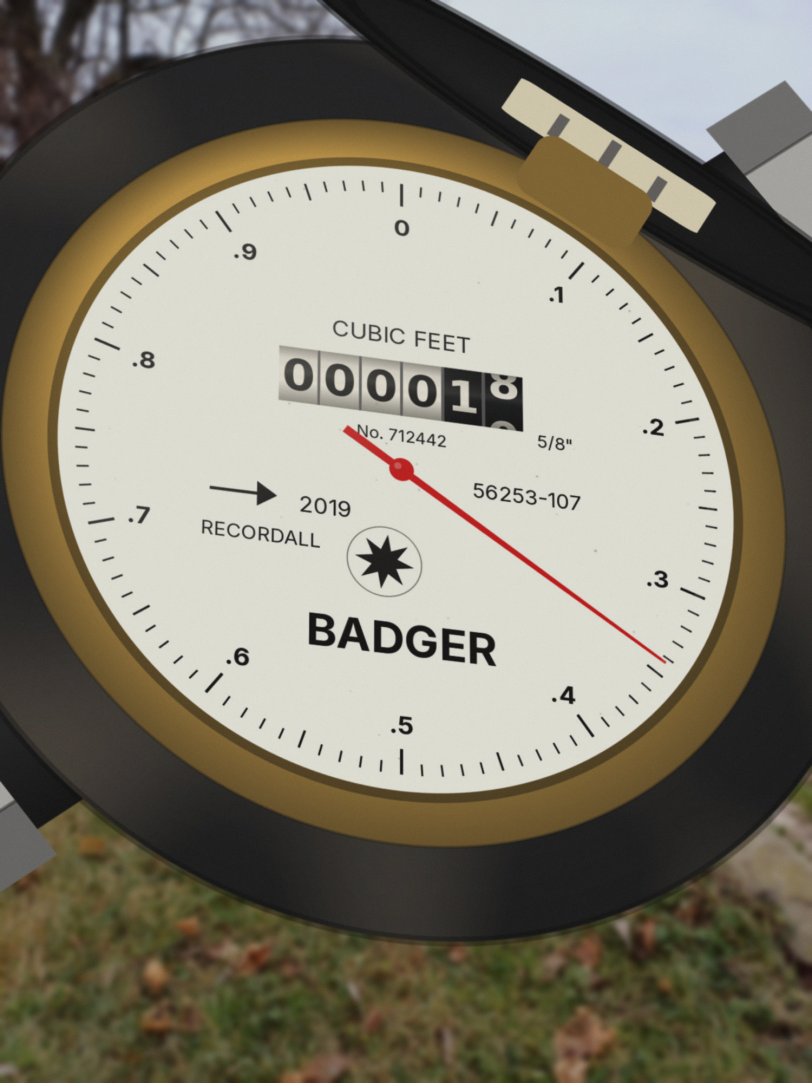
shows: 18.34 ft³
